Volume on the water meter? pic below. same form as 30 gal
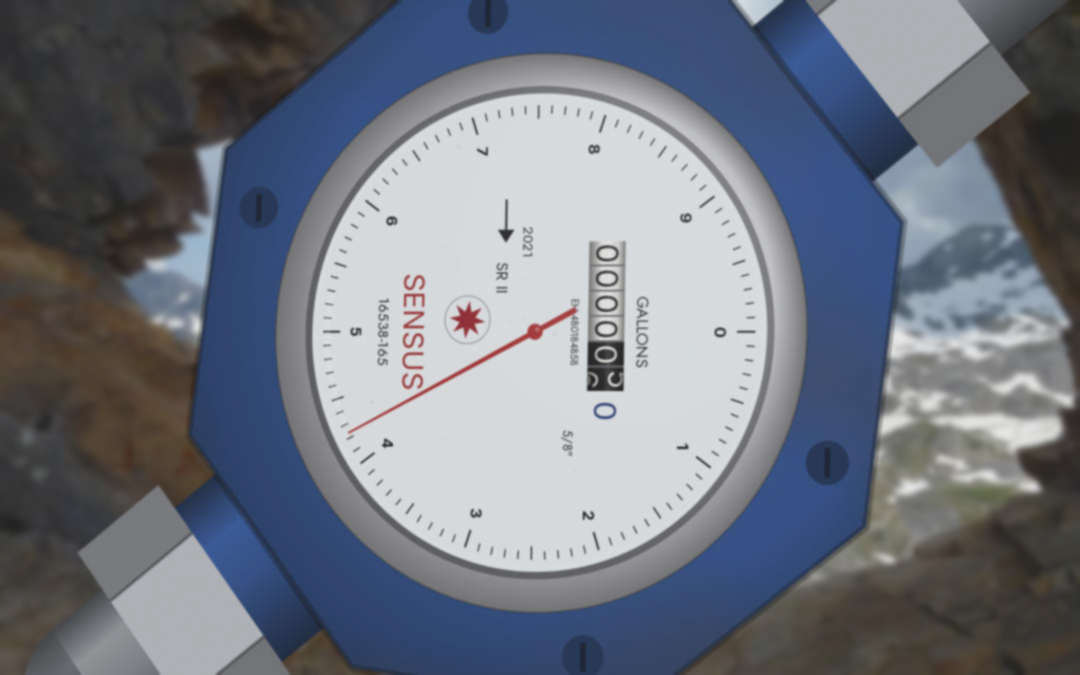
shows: 54.2 gal
